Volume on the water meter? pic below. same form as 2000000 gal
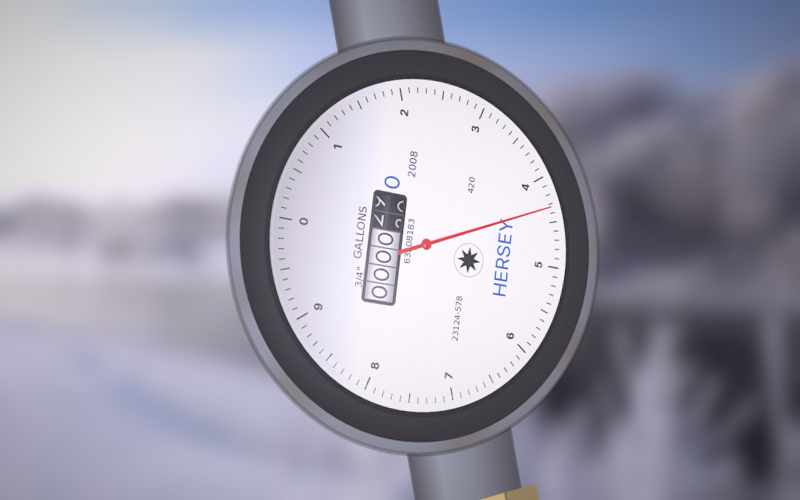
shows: 294.3 gal
